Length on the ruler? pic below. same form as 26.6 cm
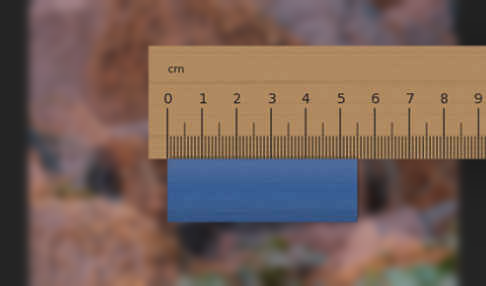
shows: 5.5 cm
